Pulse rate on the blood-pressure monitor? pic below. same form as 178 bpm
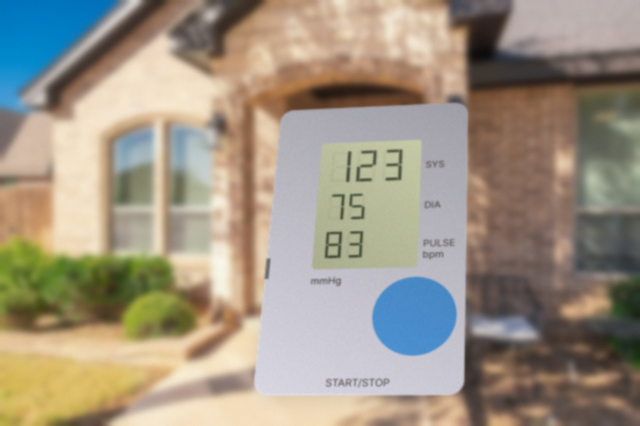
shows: 83 bpm
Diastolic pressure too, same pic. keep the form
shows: 75 mmHg
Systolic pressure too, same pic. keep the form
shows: 123 mmHg
